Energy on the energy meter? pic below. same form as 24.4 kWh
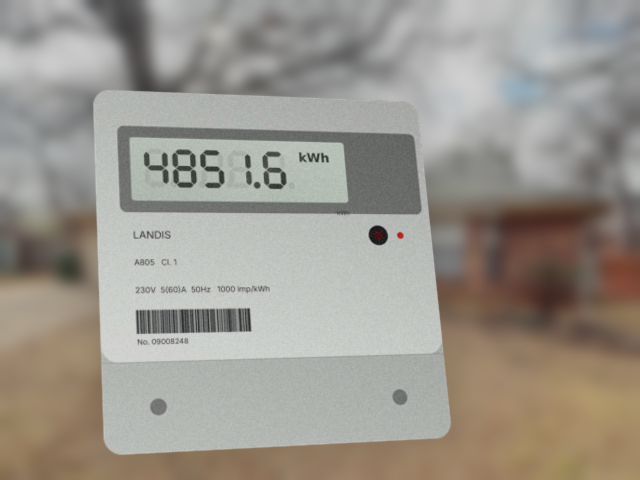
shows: 4851.6 kWh
